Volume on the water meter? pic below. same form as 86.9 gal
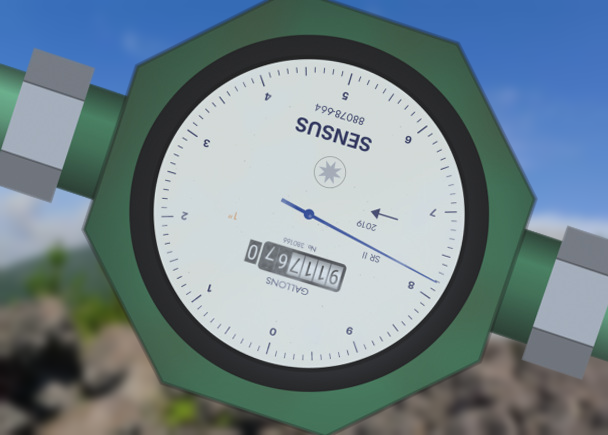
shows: 9117667.8 gal
